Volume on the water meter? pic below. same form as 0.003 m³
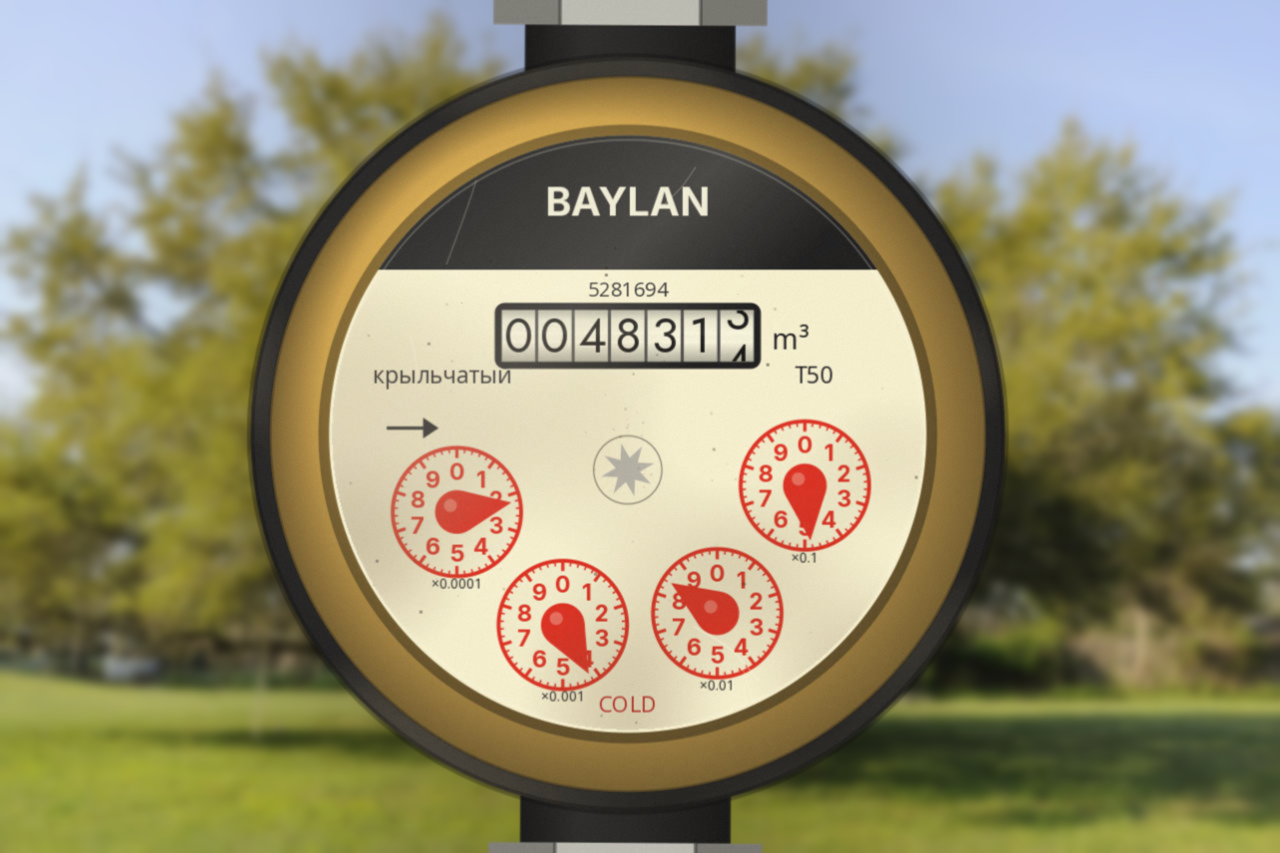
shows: 48313.4842 m³
